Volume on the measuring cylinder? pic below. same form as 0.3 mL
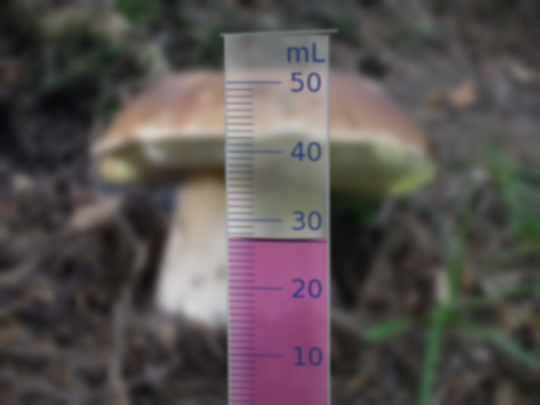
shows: 27 mL
